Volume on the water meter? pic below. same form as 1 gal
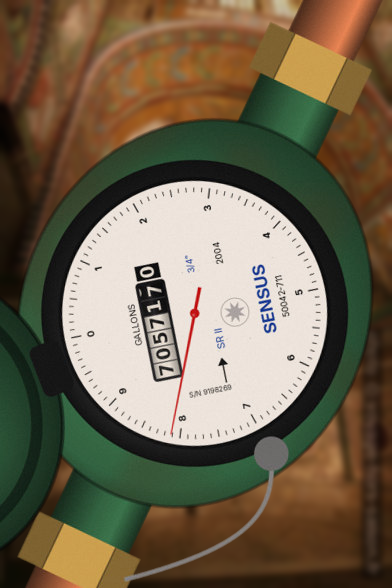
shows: 7057168.1 gal
